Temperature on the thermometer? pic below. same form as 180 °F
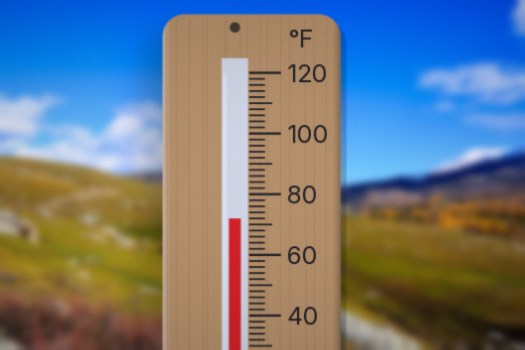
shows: 72 °F
